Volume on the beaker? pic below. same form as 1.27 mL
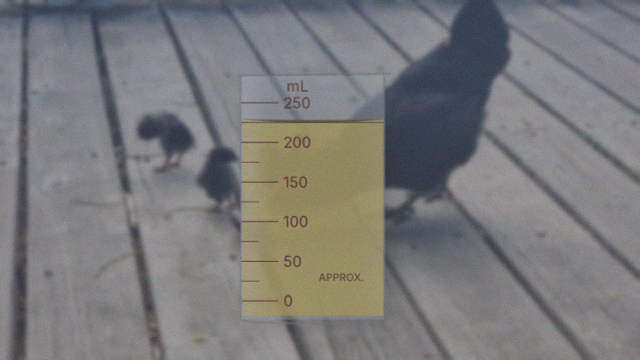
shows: 225 mL
